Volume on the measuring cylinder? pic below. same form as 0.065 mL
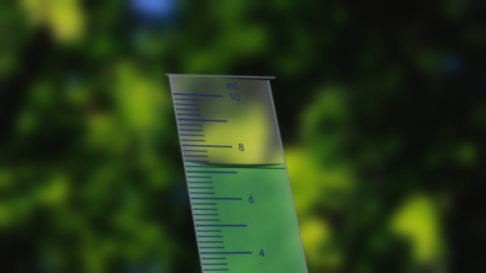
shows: 7.2 mL
